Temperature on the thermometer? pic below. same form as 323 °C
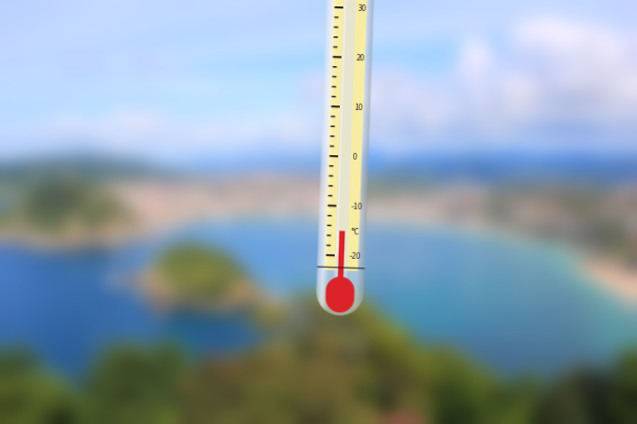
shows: -15 °C
